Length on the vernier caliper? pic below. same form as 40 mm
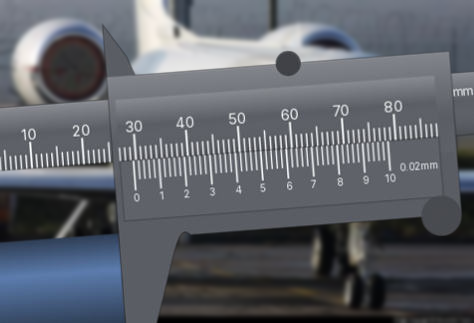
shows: 29.5 mm
